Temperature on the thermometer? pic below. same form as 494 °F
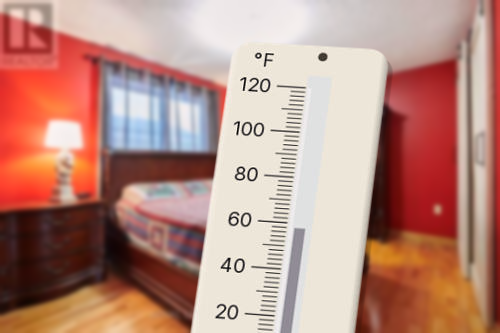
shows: 58 °F
